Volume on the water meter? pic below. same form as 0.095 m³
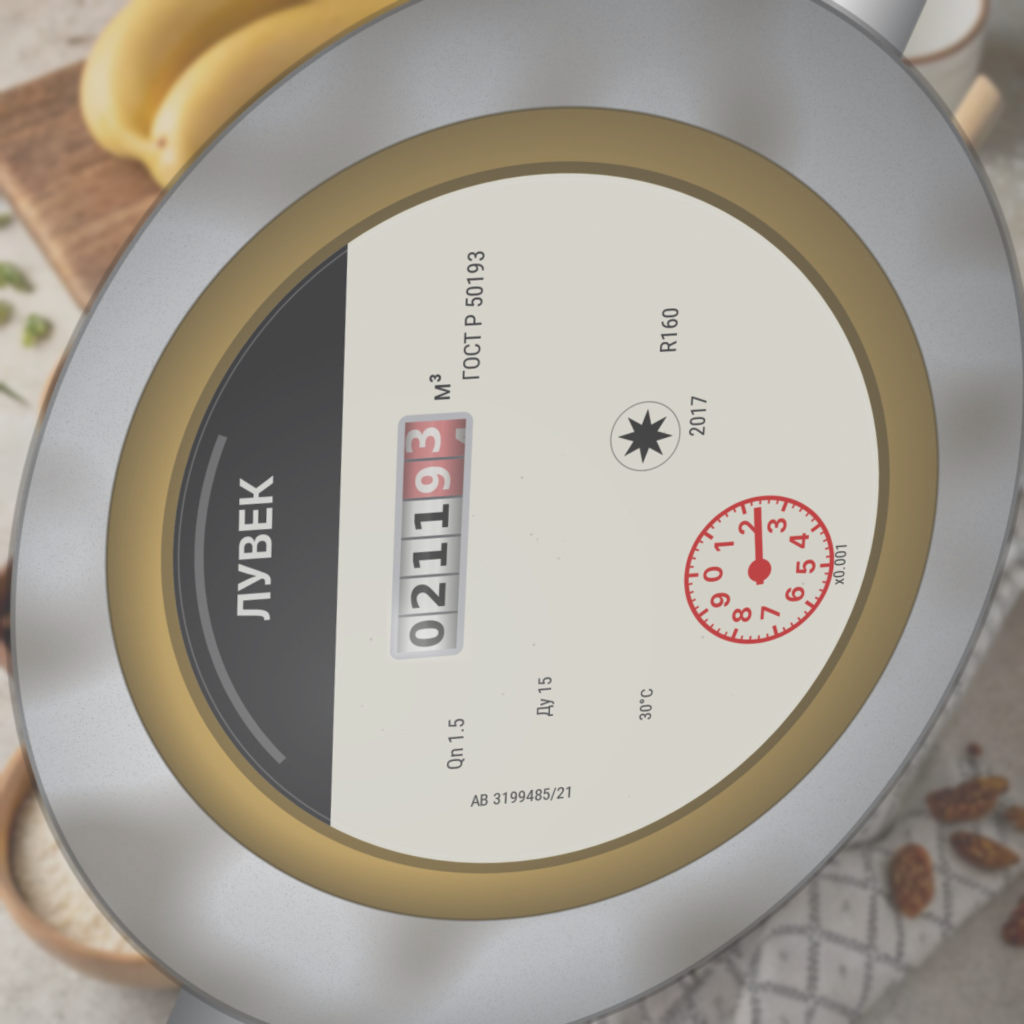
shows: 211.932 m³
